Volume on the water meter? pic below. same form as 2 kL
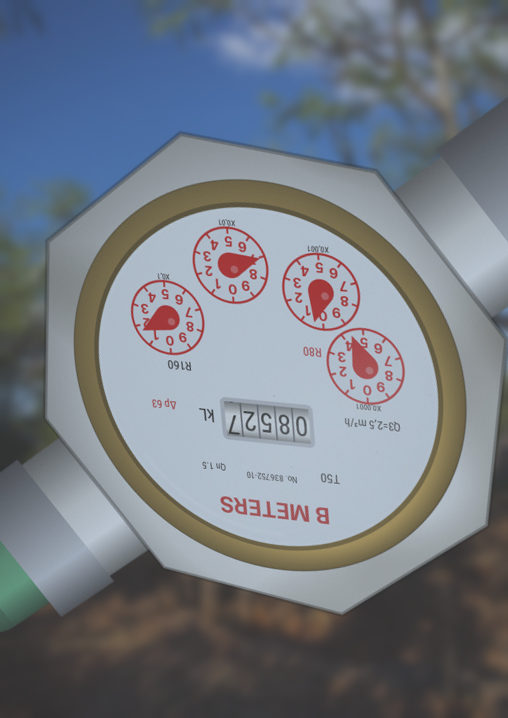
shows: 8527.1704 kL
